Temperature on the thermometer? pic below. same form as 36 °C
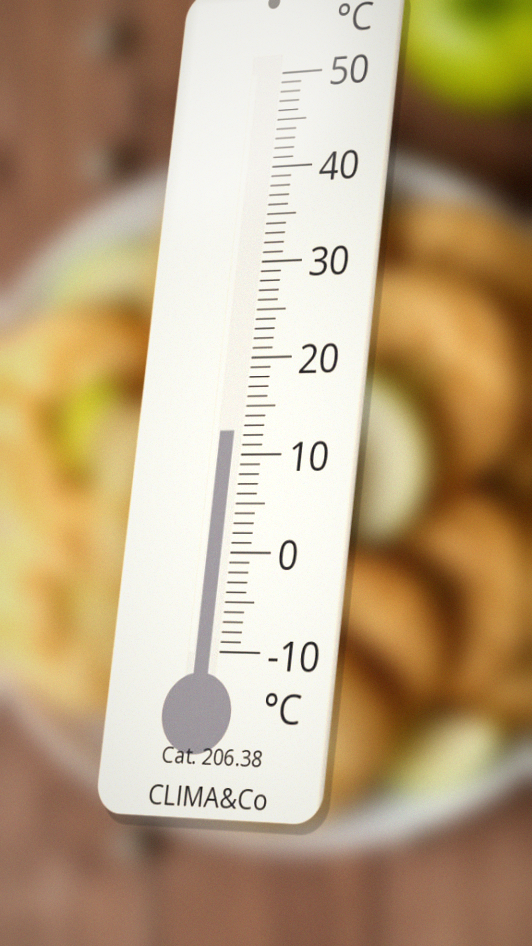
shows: 12.5 °C
